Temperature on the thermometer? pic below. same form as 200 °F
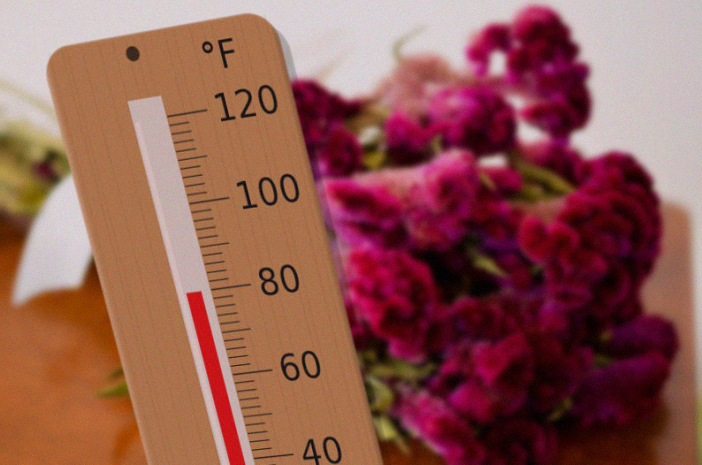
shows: 80 °F
